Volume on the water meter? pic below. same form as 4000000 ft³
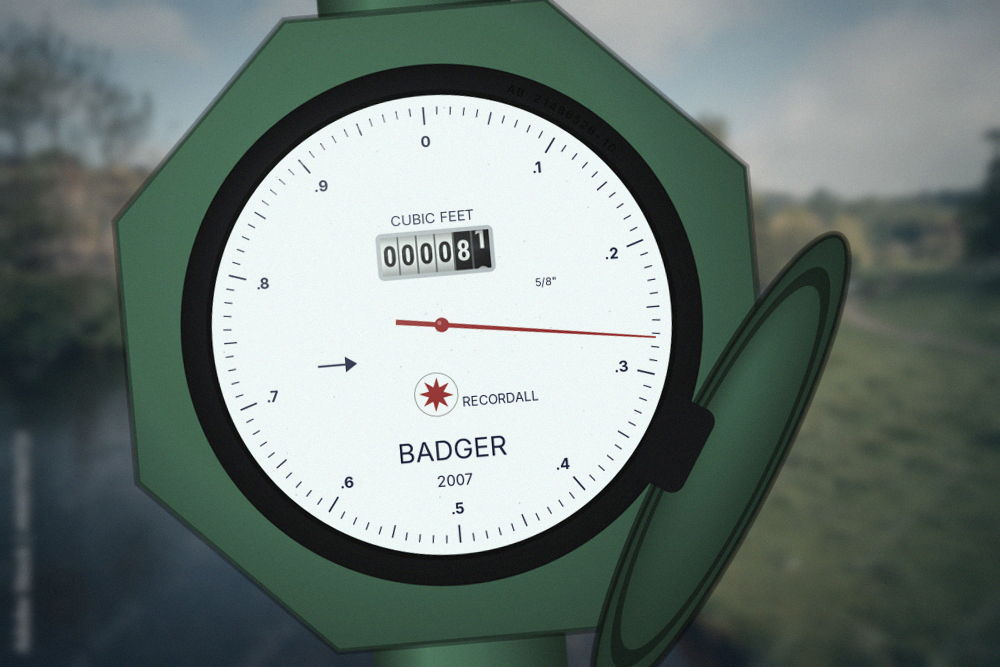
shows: 81.27 ft³
